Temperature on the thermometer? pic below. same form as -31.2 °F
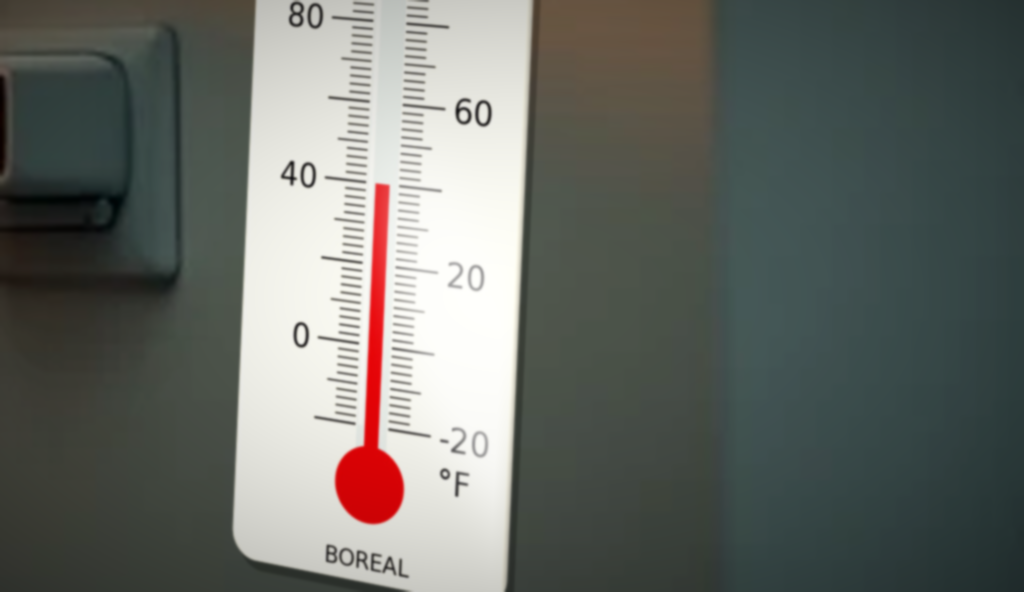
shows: 40 °F
